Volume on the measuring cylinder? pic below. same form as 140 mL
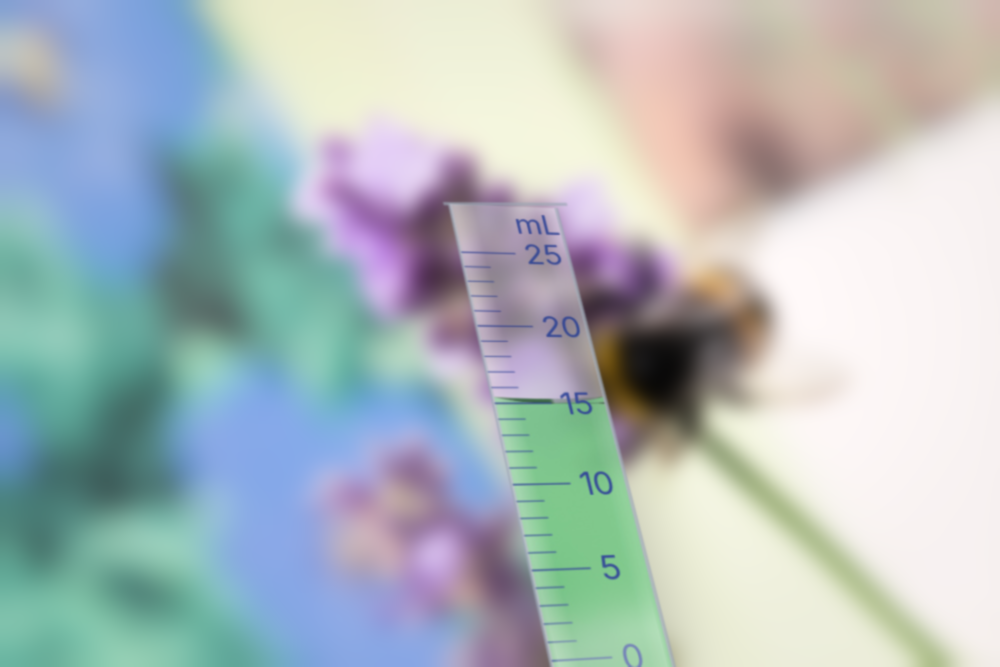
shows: 15 mL
